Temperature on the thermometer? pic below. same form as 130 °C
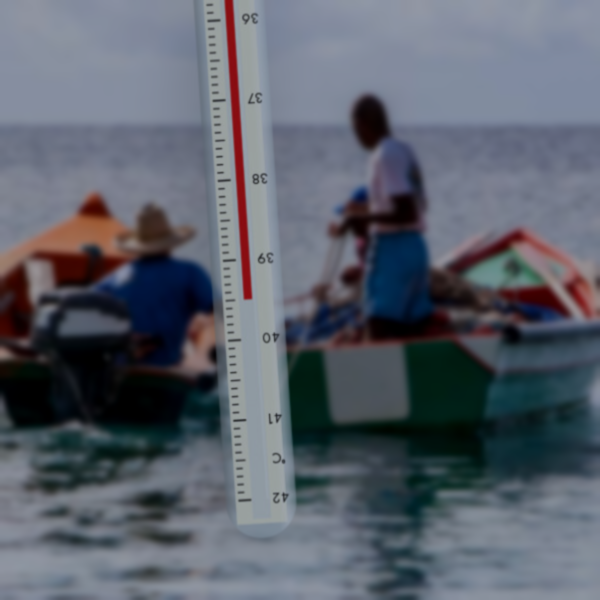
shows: 39.5 °C
